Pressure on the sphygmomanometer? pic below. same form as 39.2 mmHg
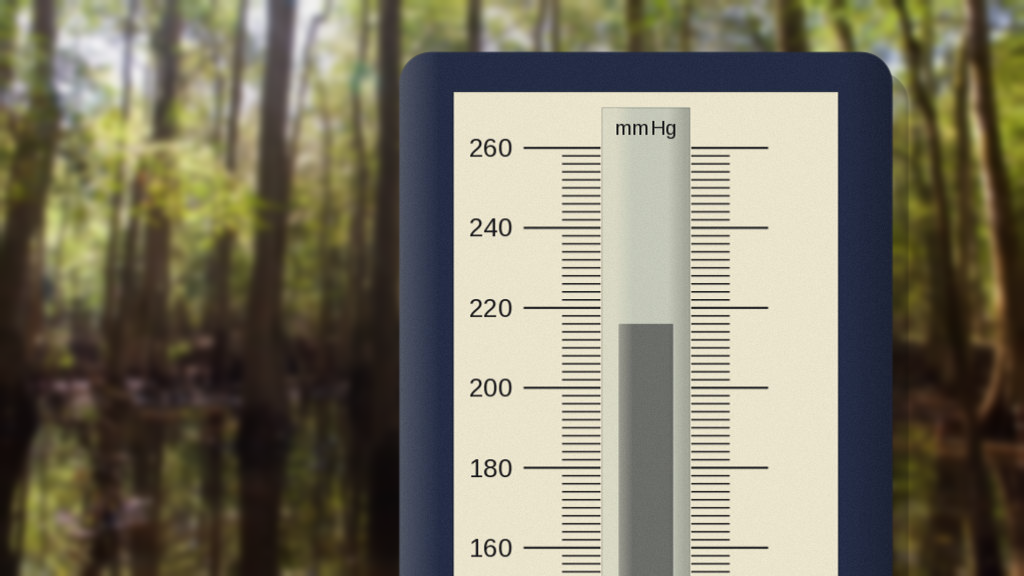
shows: 216 mmHg
